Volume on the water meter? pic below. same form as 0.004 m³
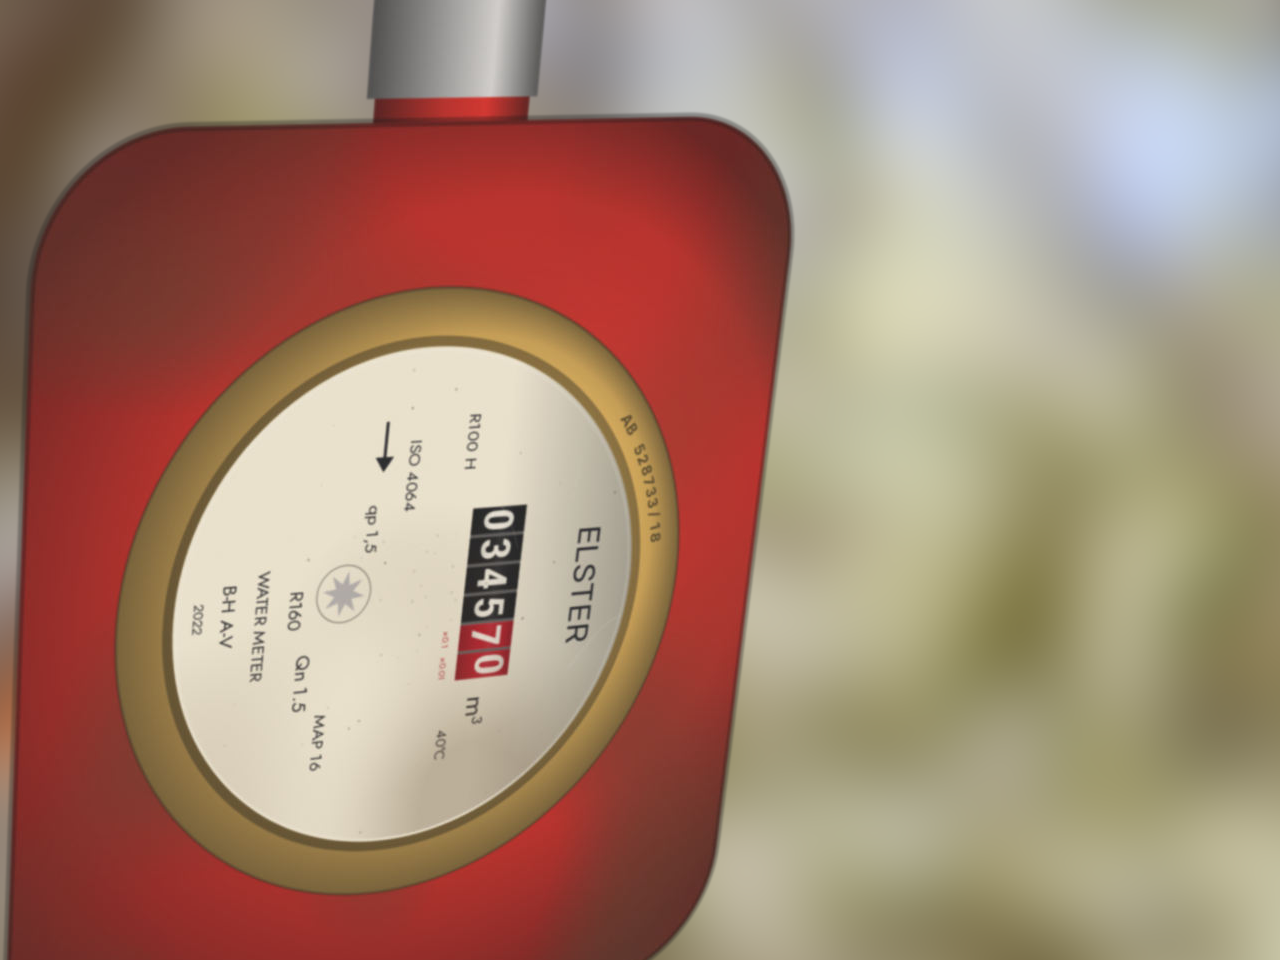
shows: 345.70 m³
